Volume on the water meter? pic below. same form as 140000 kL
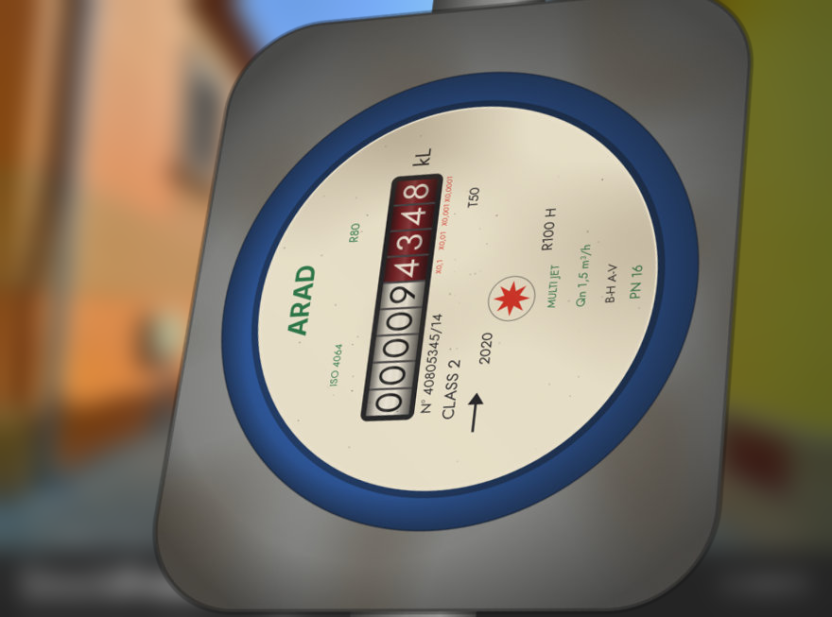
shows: 9.4348 kL
